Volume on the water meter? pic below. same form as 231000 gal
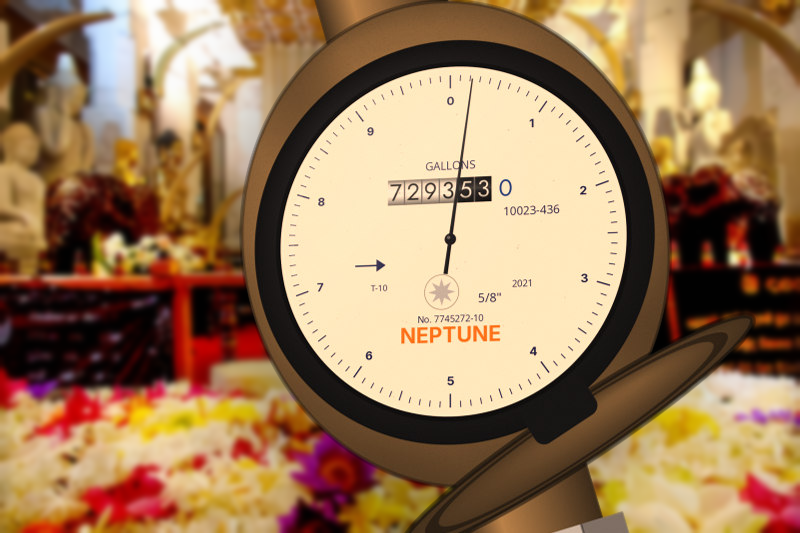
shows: 7293530.2 gal
